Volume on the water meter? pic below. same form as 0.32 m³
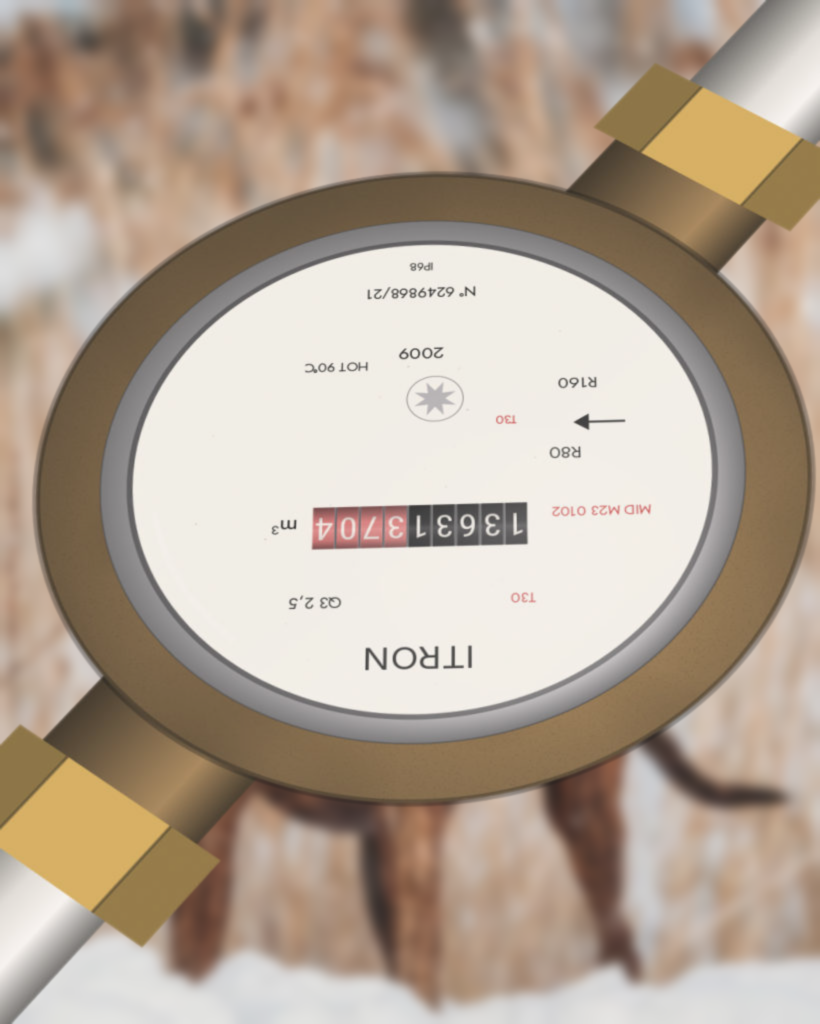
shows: 13631.3704 m³
